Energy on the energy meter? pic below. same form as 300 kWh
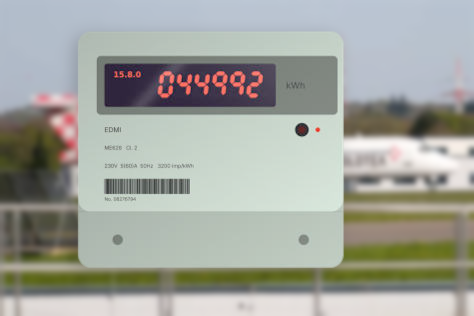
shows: 44992 kWh
